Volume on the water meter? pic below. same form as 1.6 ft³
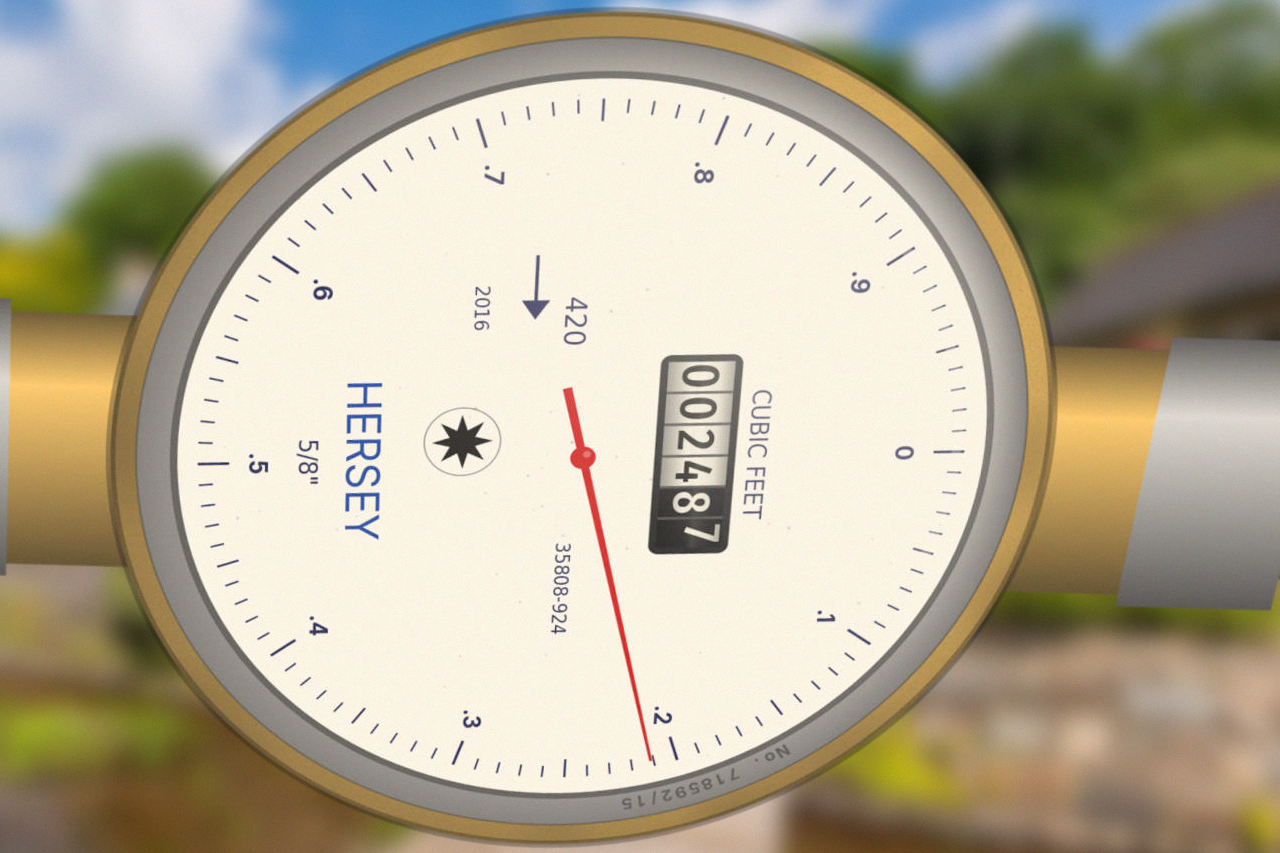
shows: 2487.21 ft³
